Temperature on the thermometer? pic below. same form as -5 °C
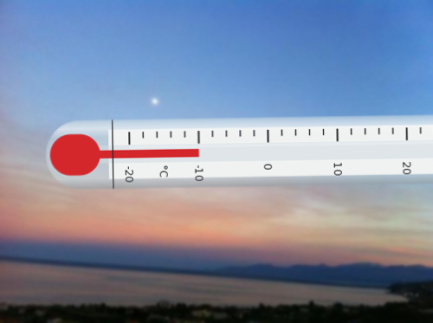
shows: -10 °C
